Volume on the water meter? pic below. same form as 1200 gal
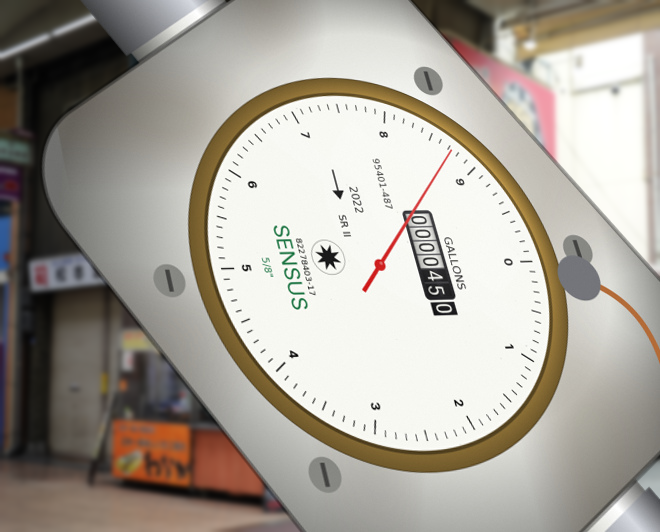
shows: 448.7 gal
